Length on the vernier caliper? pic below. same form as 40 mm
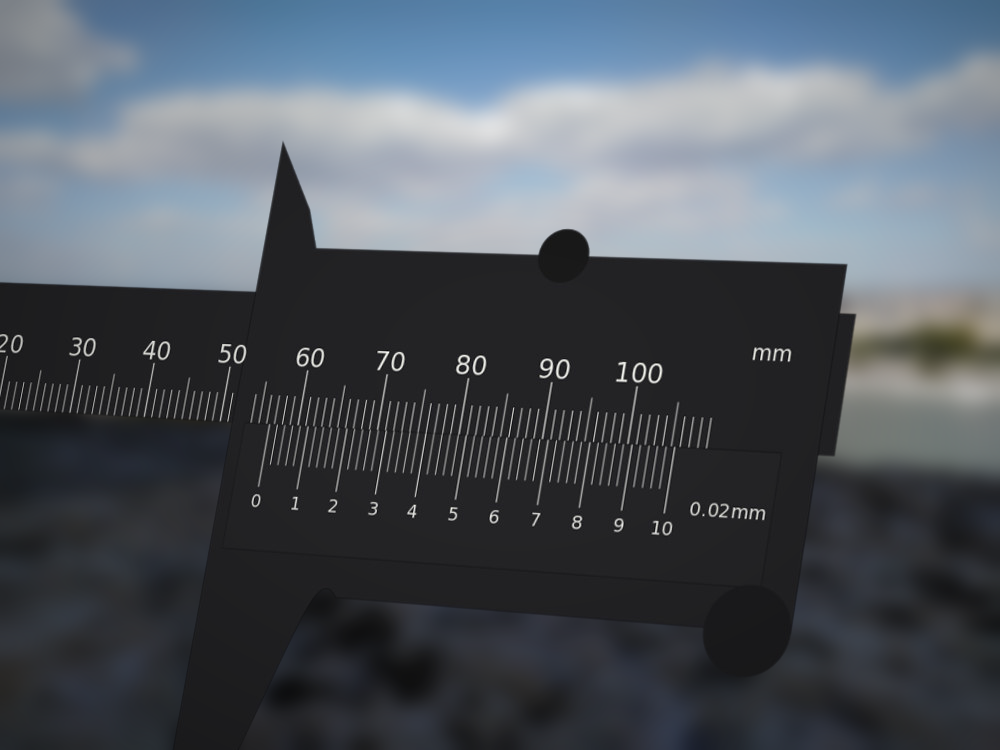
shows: 56.4 mm
